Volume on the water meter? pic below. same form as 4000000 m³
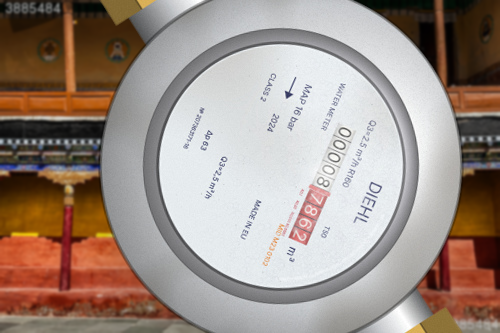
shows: 8.7862 m³
